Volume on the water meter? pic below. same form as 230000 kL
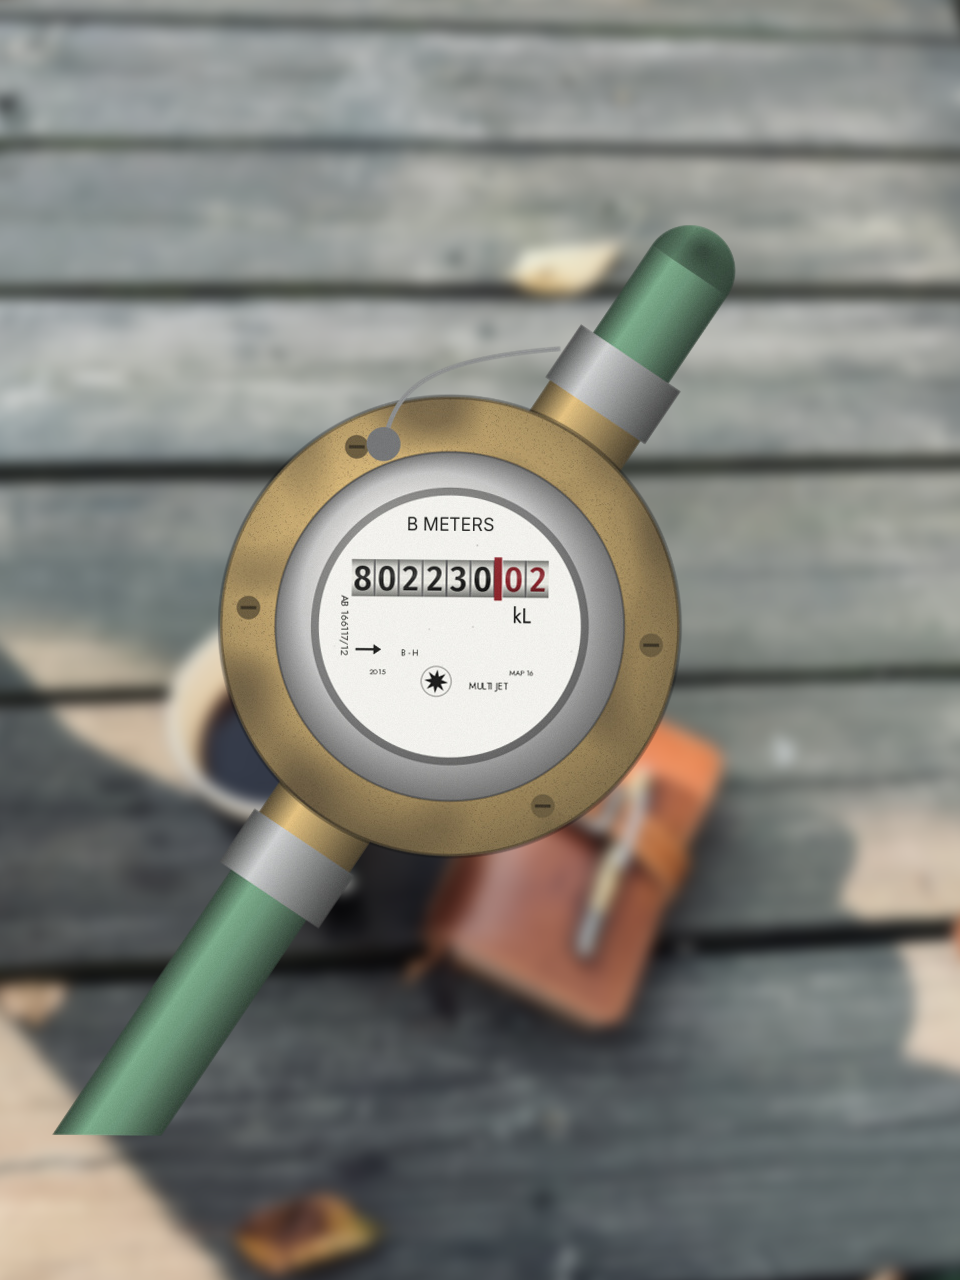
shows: 802230.02 kL
